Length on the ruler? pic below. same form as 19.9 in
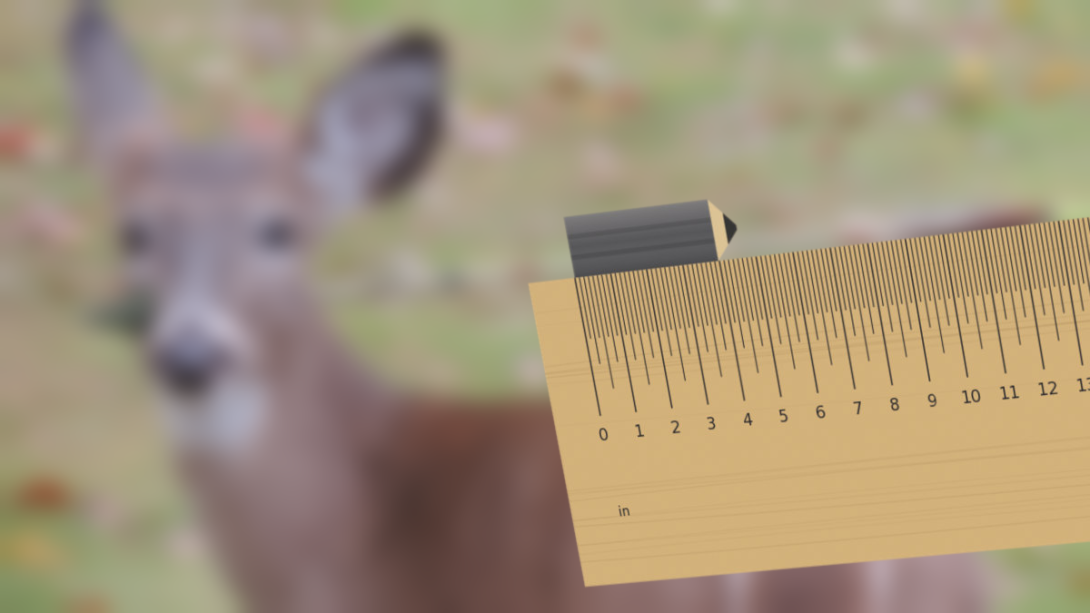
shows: 4.625 in
